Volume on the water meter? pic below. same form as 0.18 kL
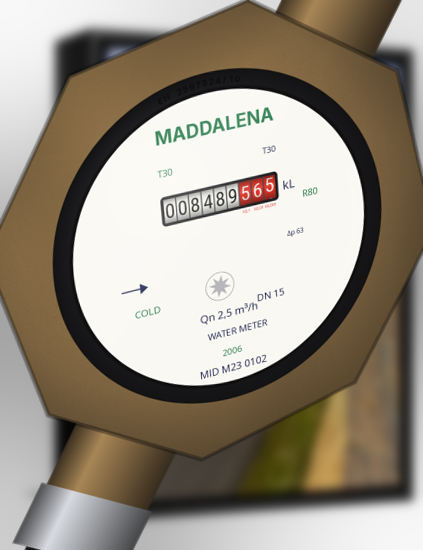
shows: 8489.565 kL
